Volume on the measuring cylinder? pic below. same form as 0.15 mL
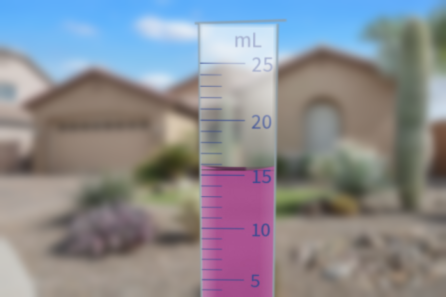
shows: 15.5 mL
